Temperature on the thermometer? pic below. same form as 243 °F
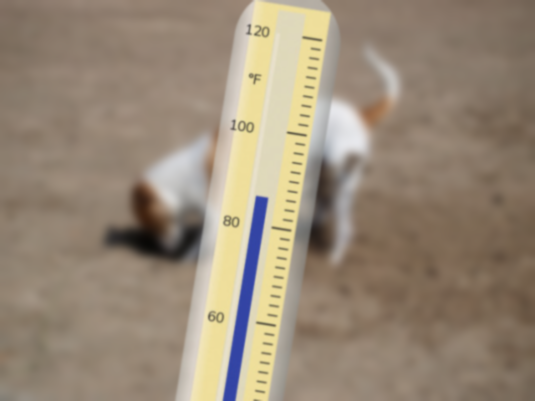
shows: 86 °F
